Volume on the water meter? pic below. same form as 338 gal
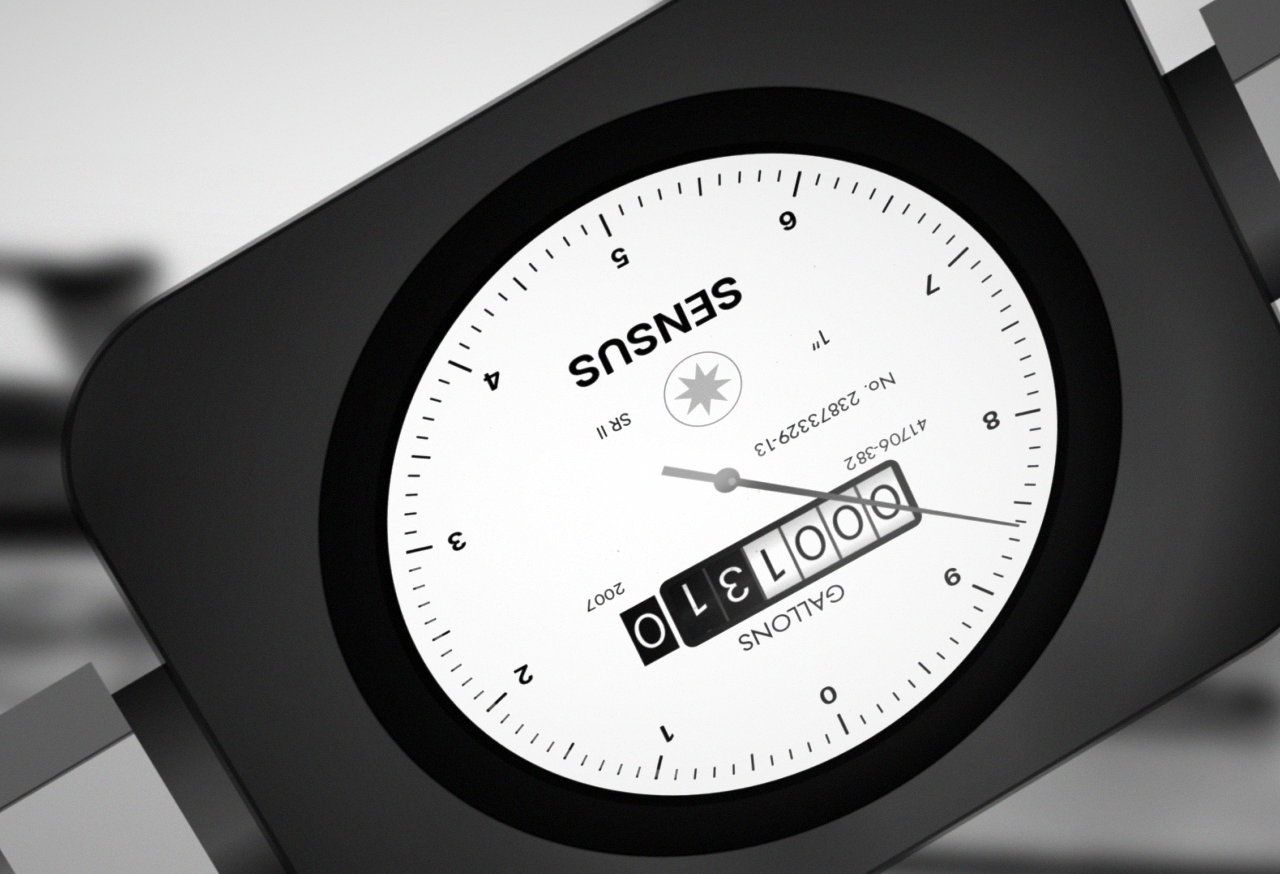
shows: 1308.6 gal
